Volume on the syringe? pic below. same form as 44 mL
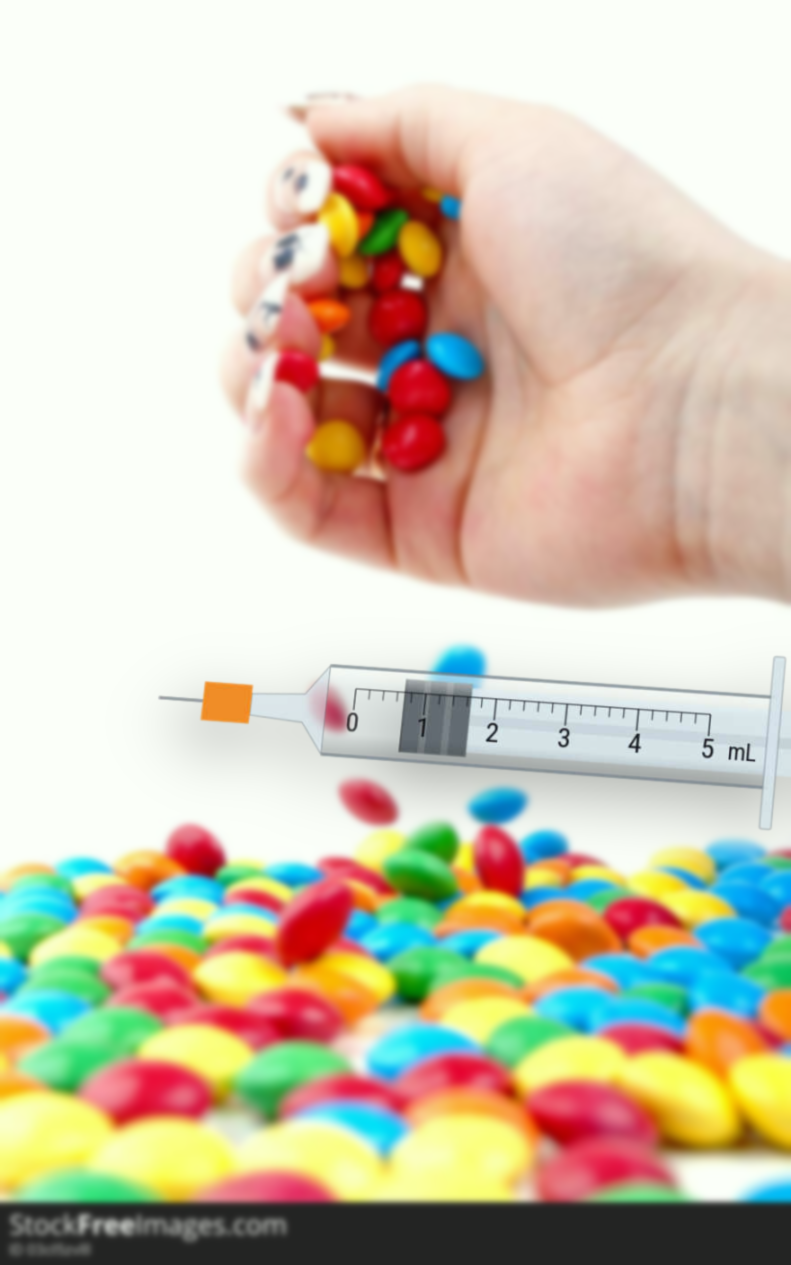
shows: 0.7 mL
